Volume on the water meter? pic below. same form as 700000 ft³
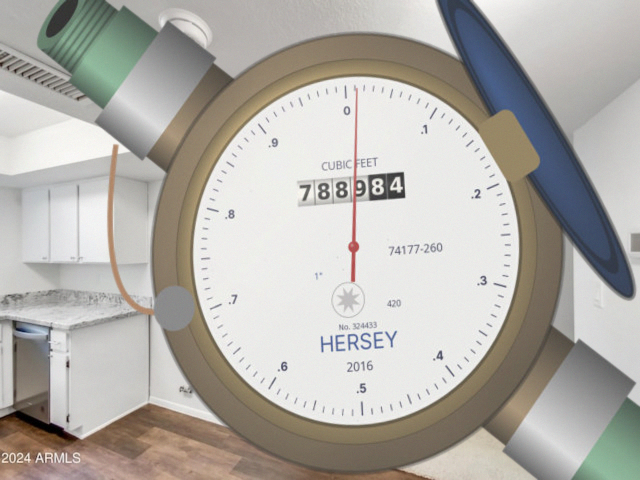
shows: 788984.01 ft³
